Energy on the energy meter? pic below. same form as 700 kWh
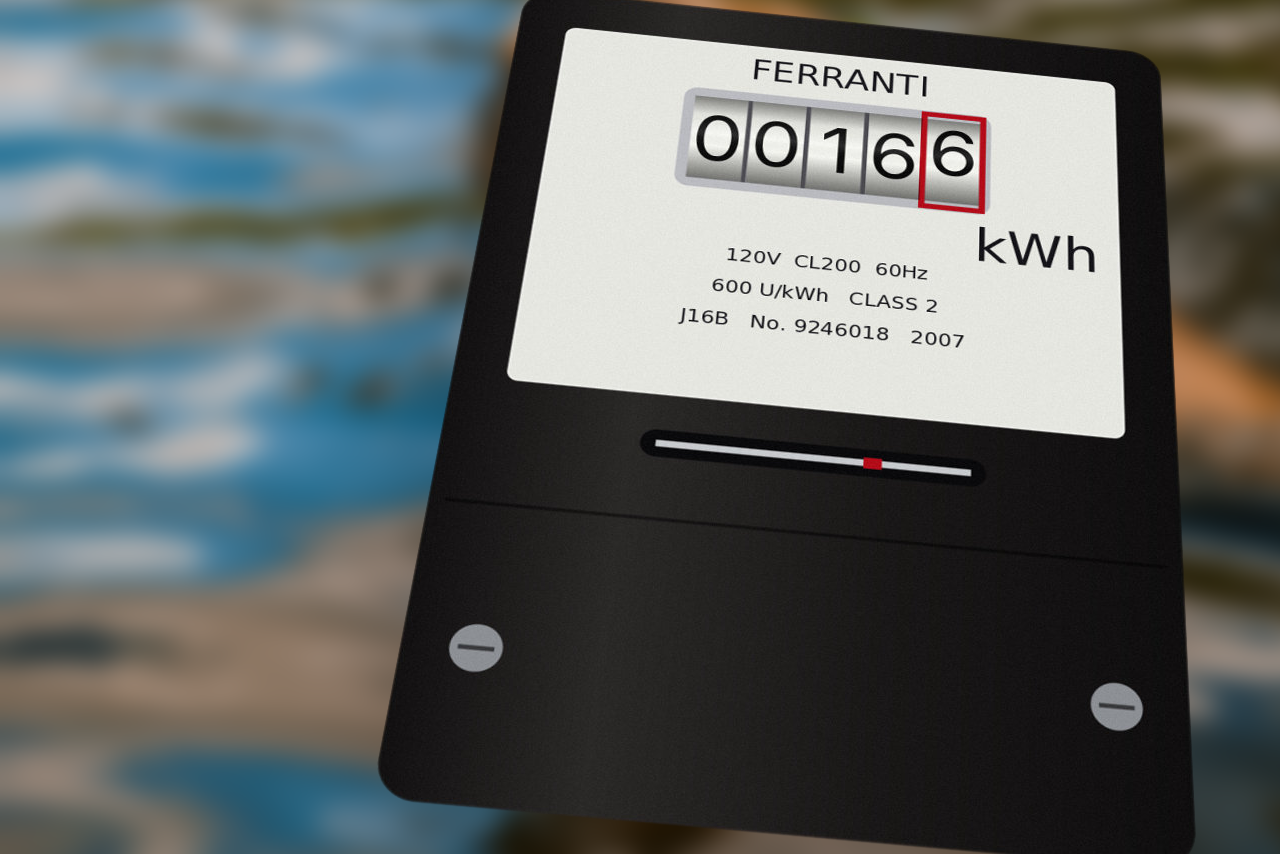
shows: 16.6 kWh
